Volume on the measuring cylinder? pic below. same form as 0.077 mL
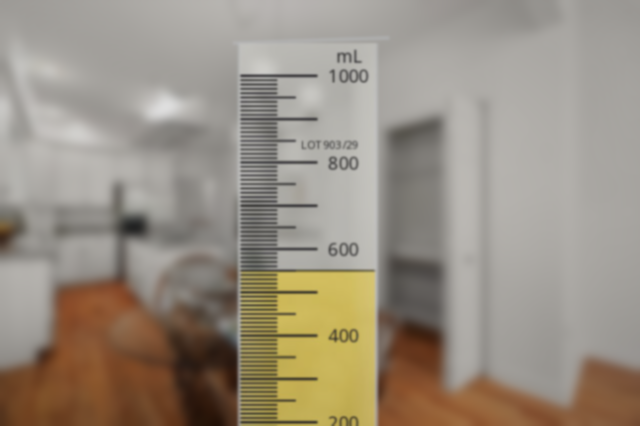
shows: 550 mL
